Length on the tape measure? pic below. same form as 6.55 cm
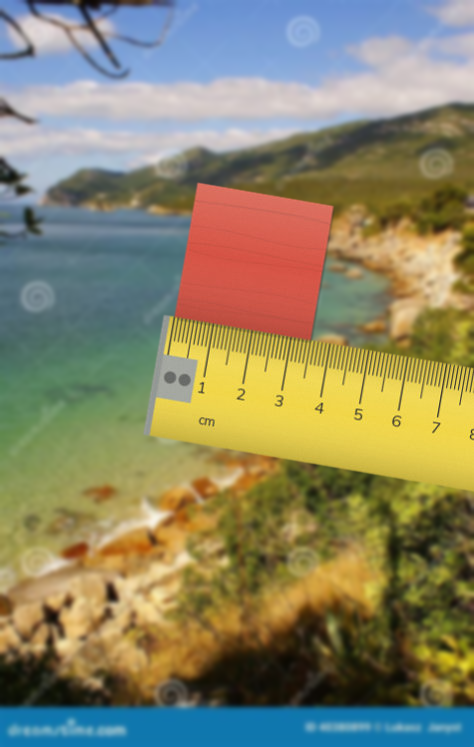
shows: 3.5 cm
